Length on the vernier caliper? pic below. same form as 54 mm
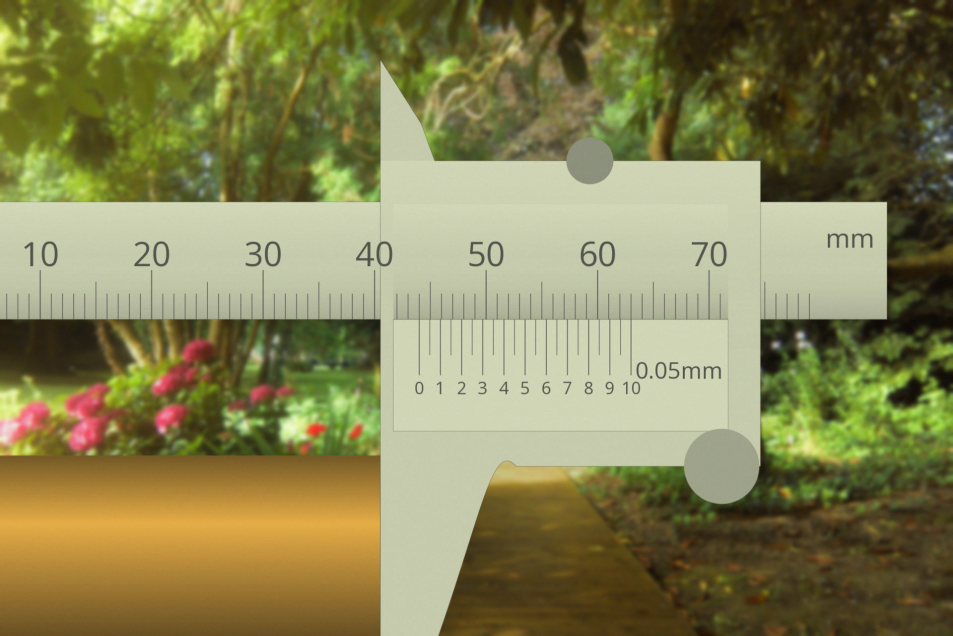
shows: 44.0 mm
